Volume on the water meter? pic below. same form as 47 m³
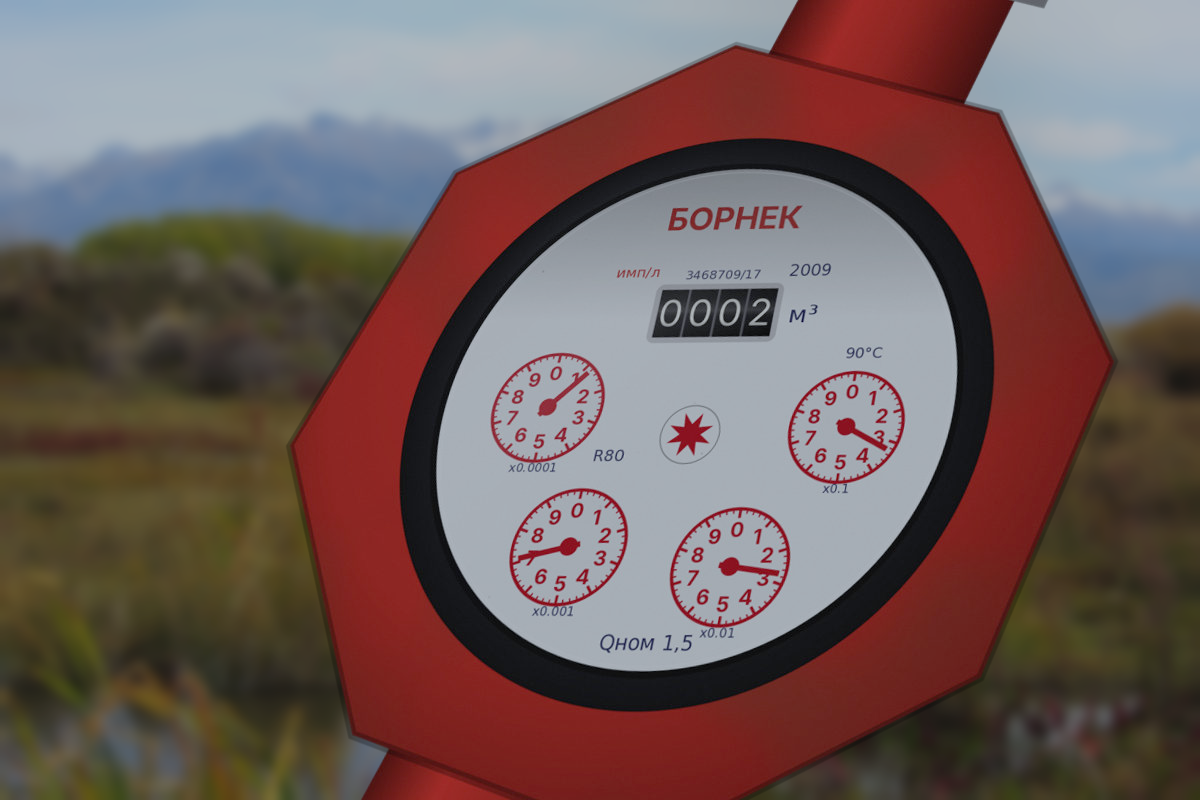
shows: 2.3271 m³
